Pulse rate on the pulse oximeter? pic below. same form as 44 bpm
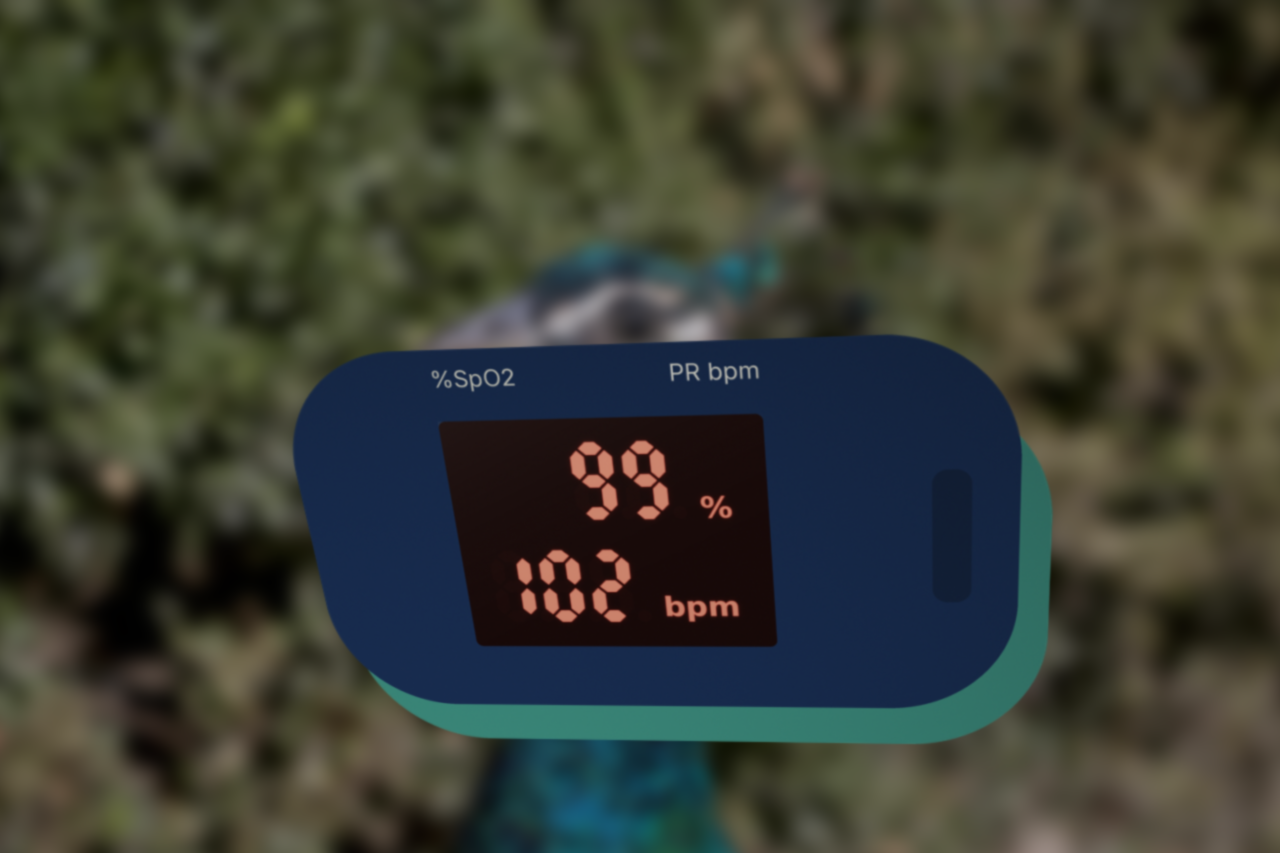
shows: 102 bpm
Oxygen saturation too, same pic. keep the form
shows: 99 %
